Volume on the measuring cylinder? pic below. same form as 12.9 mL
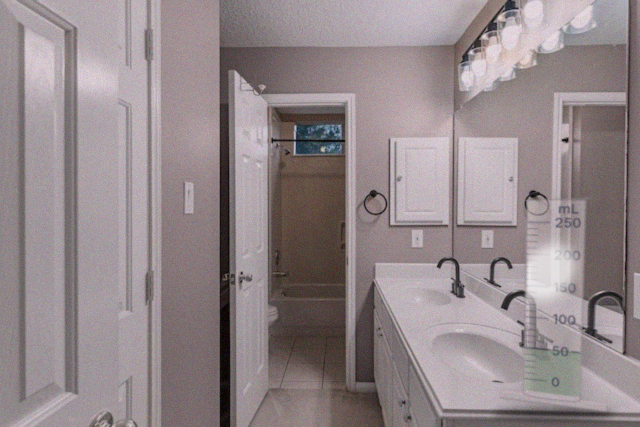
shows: 50 mL
